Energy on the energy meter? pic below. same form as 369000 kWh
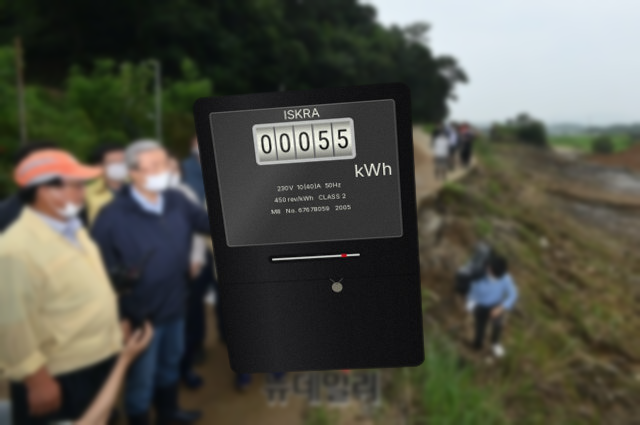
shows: 55 kWh
